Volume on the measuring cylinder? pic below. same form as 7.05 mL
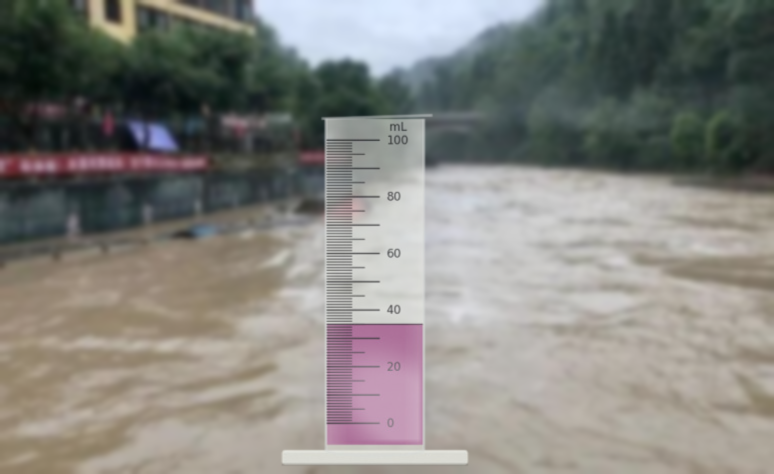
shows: 35 mL
